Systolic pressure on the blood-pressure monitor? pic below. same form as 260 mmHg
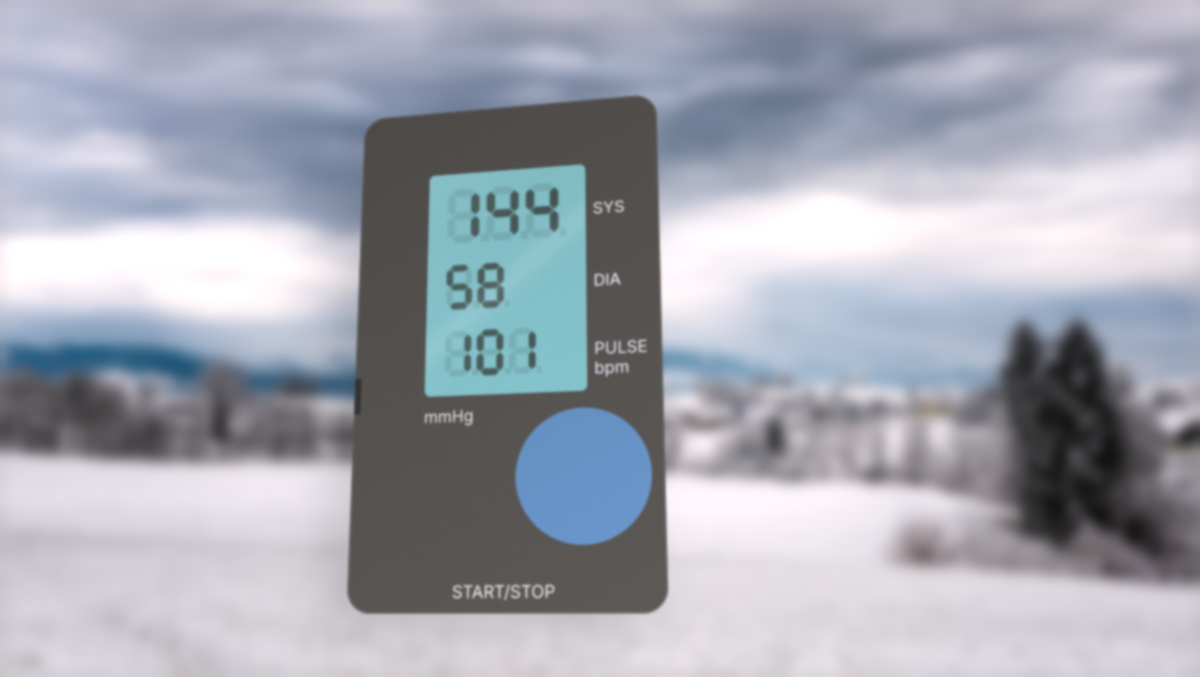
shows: 144 mmHg
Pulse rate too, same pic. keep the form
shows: 101 bpm
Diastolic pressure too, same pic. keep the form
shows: 58 mmHg
